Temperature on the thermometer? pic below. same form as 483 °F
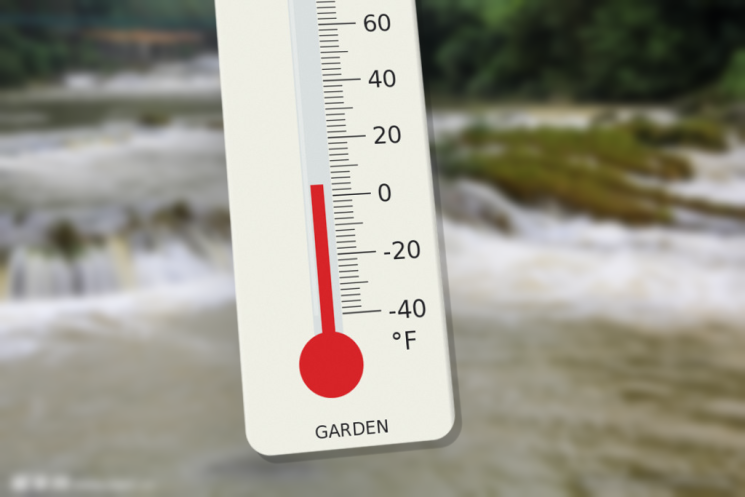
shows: 4 °F
